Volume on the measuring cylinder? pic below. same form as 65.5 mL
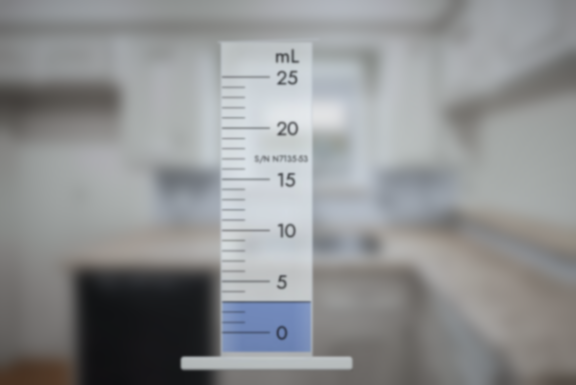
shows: 3 mL
